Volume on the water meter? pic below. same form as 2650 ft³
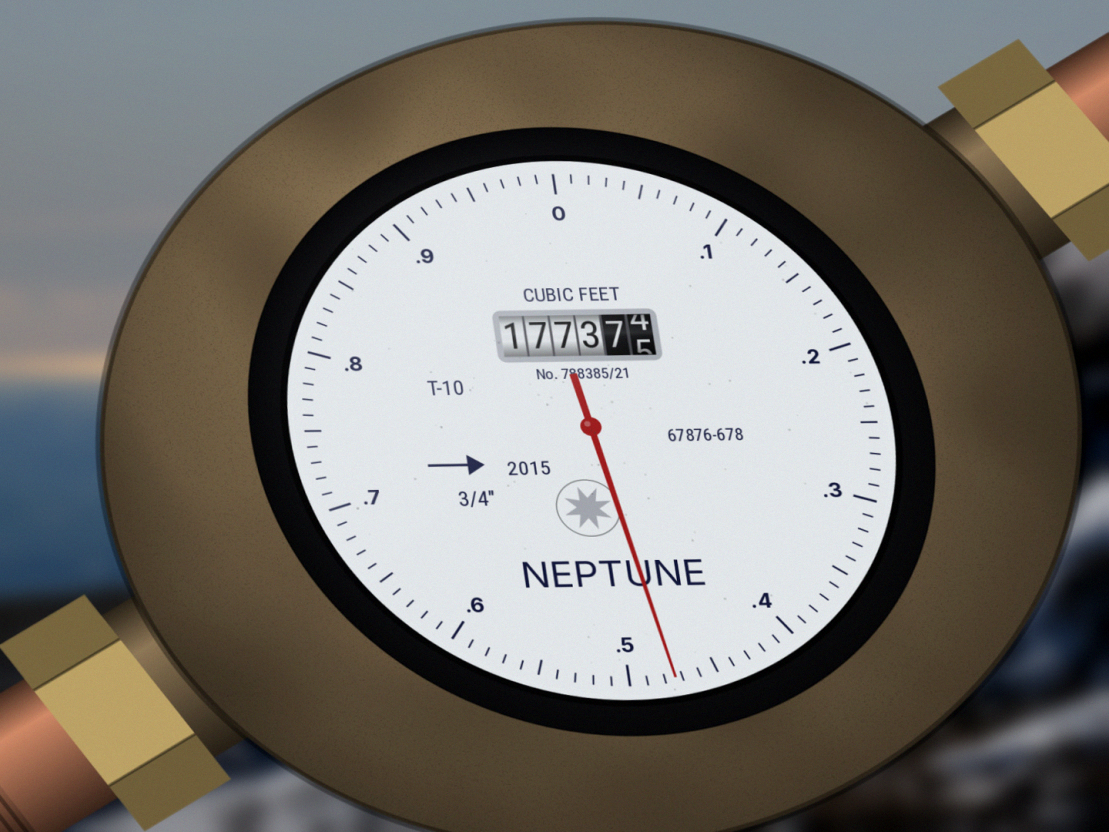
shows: 177374.47 ft³
